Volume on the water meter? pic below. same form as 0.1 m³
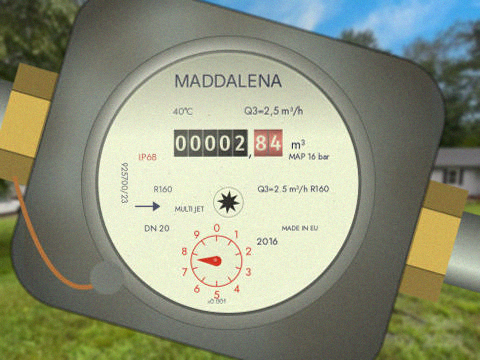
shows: 2.847 m³
